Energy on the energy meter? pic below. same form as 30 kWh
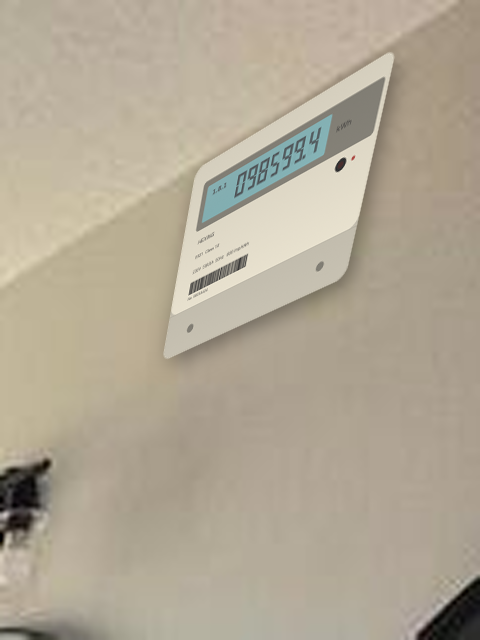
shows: 98599.4 kWh
